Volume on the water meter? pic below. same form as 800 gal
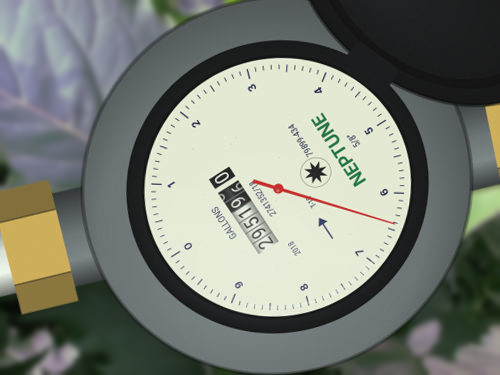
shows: 2951956.4 gal
